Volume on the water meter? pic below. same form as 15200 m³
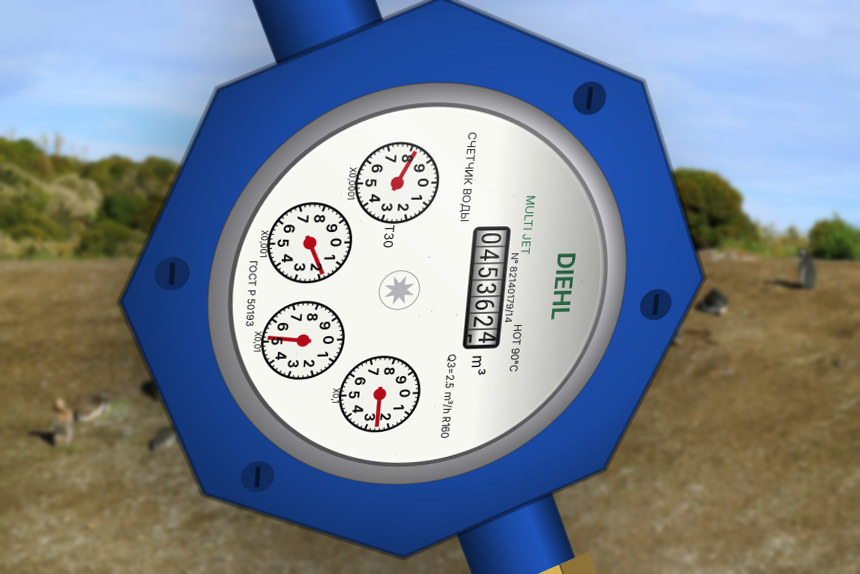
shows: 453624.2518 m³
